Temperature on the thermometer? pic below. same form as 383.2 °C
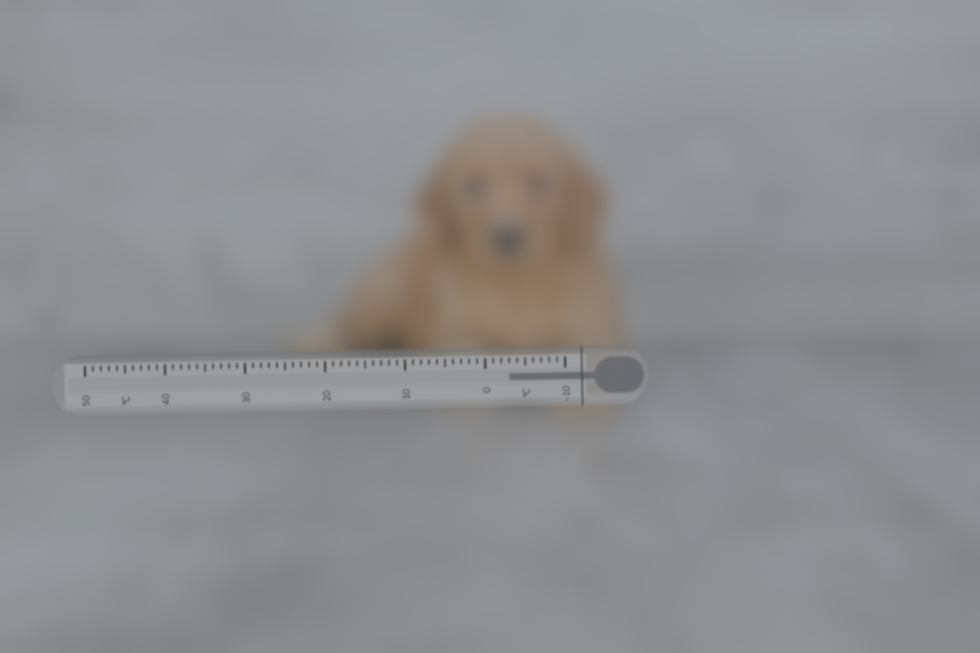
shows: -3 °C
